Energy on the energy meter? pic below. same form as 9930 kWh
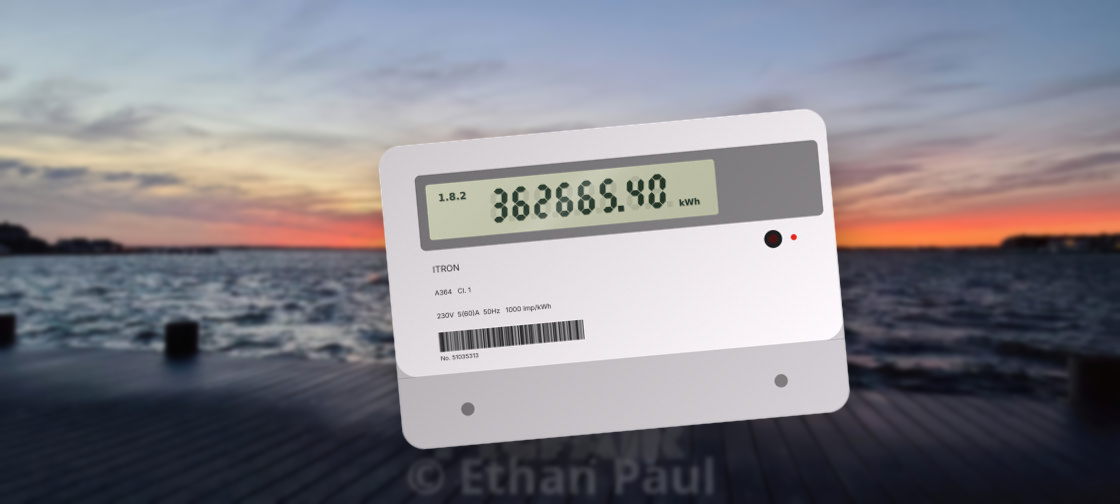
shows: 362665.40 kWh
